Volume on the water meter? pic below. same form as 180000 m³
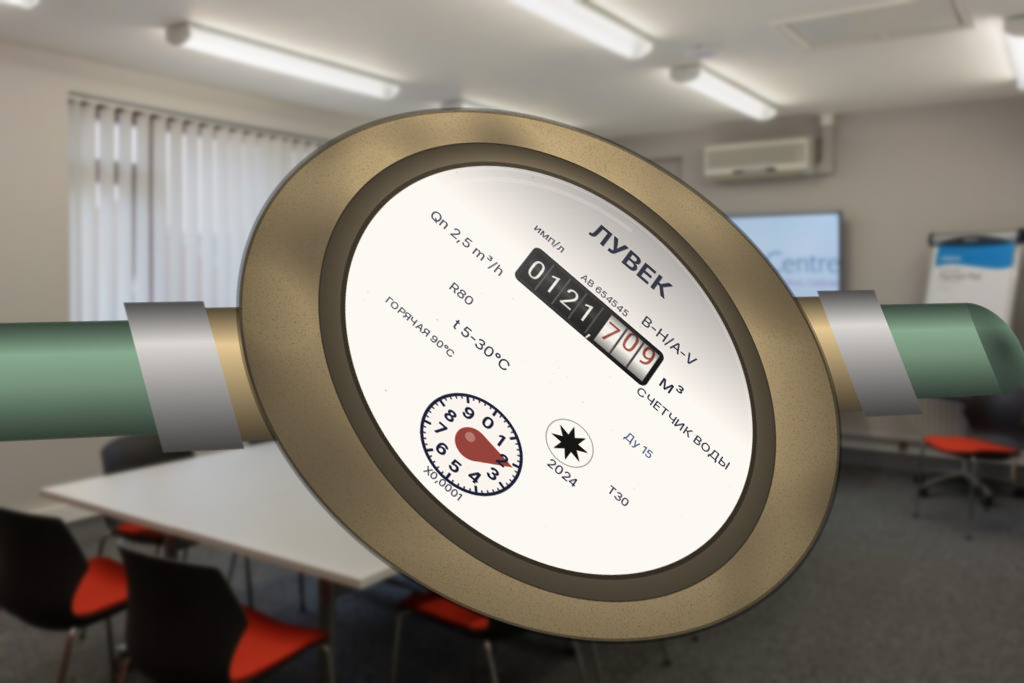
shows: 121.7092 m³
